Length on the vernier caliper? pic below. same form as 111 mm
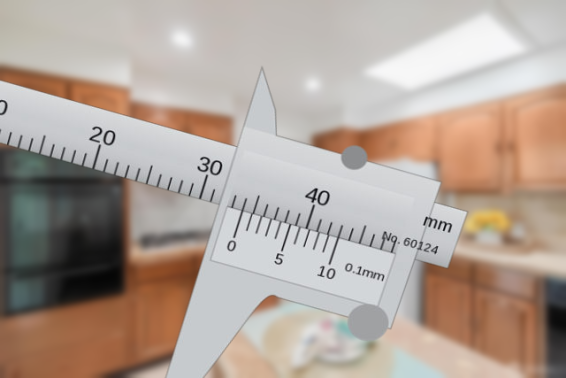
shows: 34.0 mm
